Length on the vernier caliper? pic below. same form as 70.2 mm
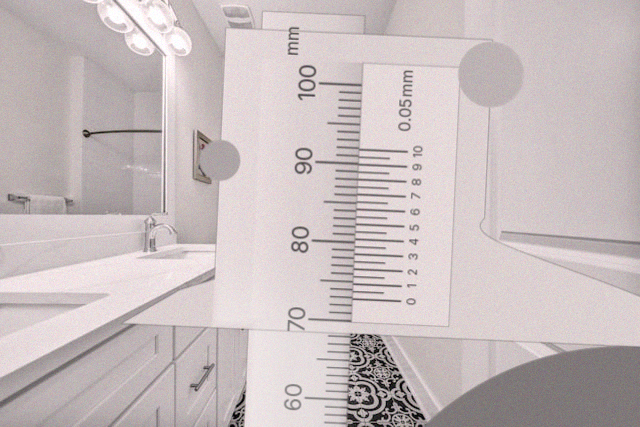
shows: 72.8 mm
